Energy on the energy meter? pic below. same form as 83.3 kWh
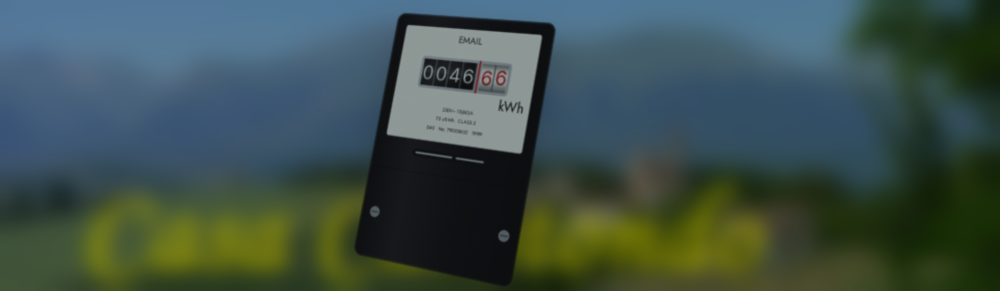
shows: 46.66 kWh
